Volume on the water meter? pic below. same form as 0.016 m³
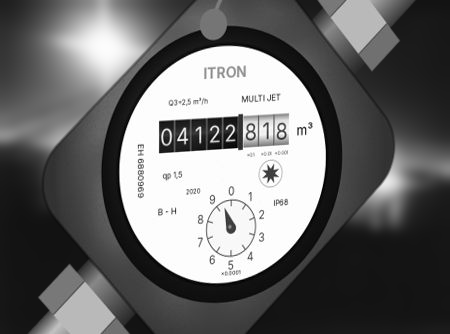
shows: 4122.8179 m³
